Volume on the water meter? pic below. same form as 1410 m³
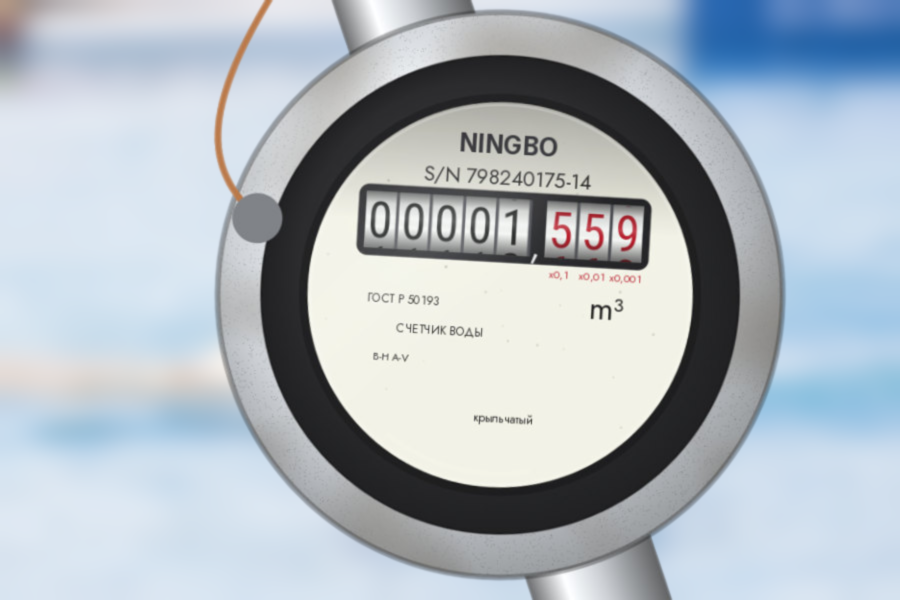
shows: 1.559 m³
